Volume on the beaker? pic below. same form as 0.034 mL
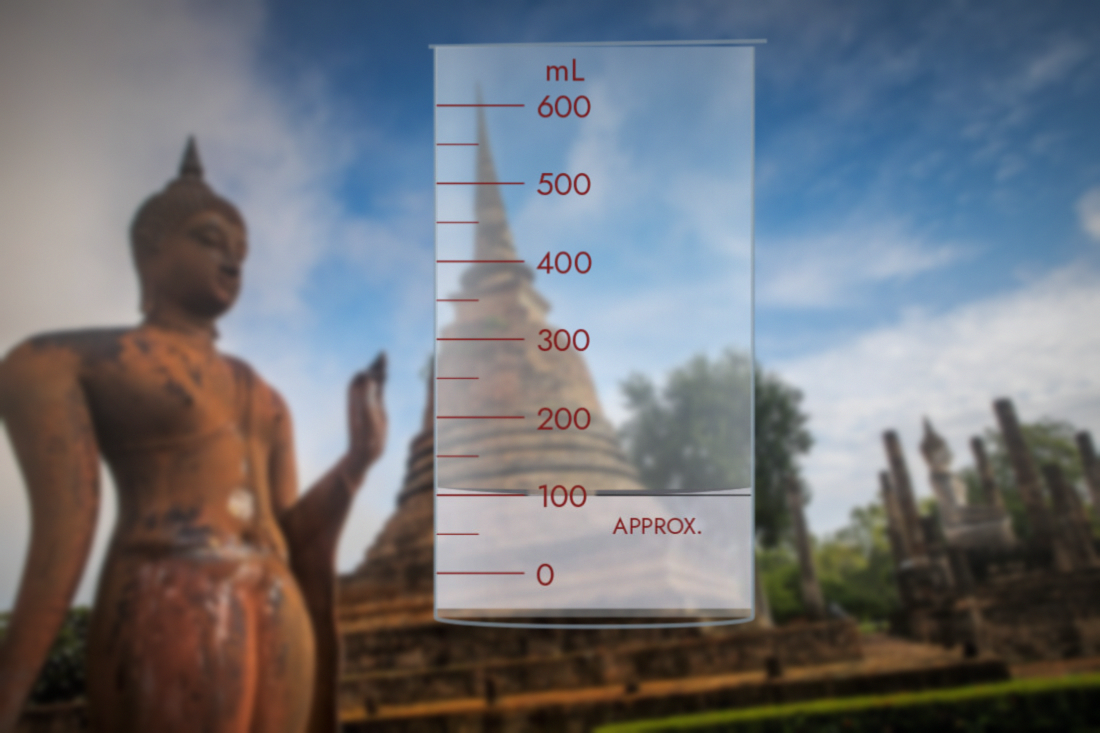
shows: 100 mL
